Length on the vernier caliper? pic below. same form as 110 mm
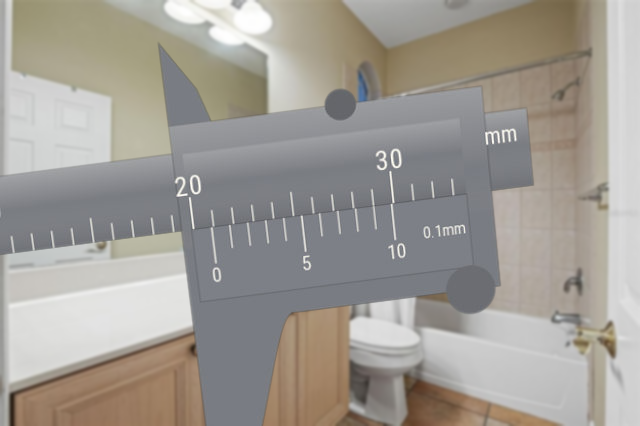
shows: 20.9 mm
